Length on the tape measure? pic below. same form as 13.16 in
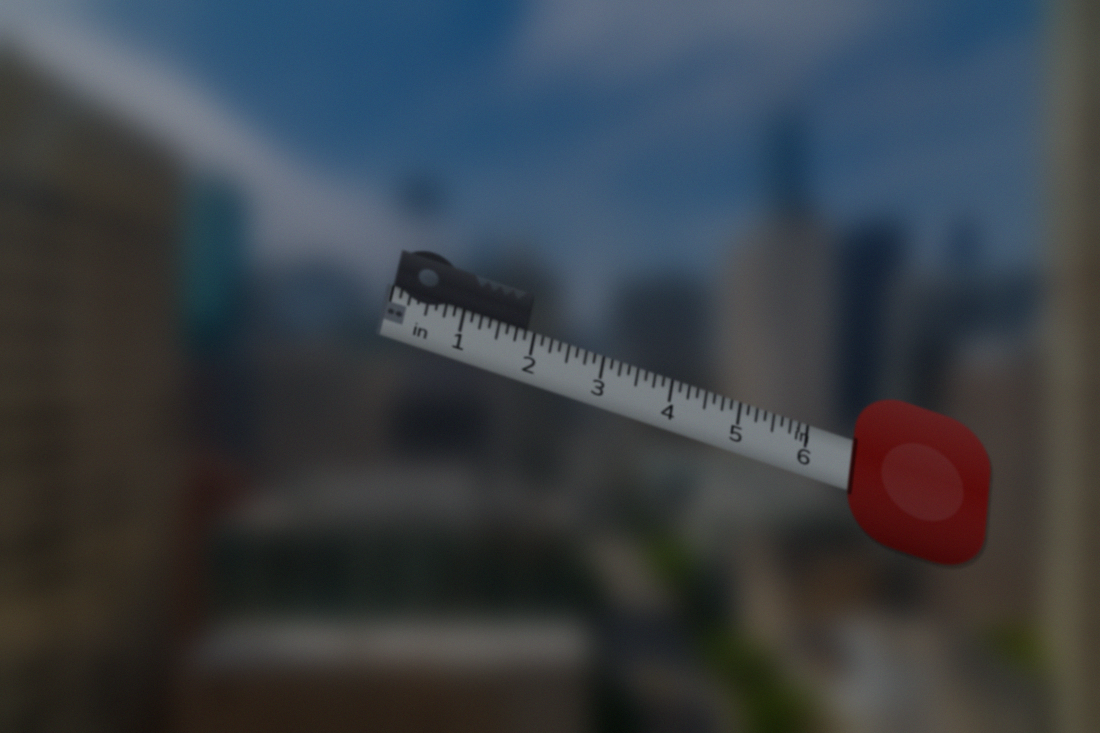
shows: 1.875 in
